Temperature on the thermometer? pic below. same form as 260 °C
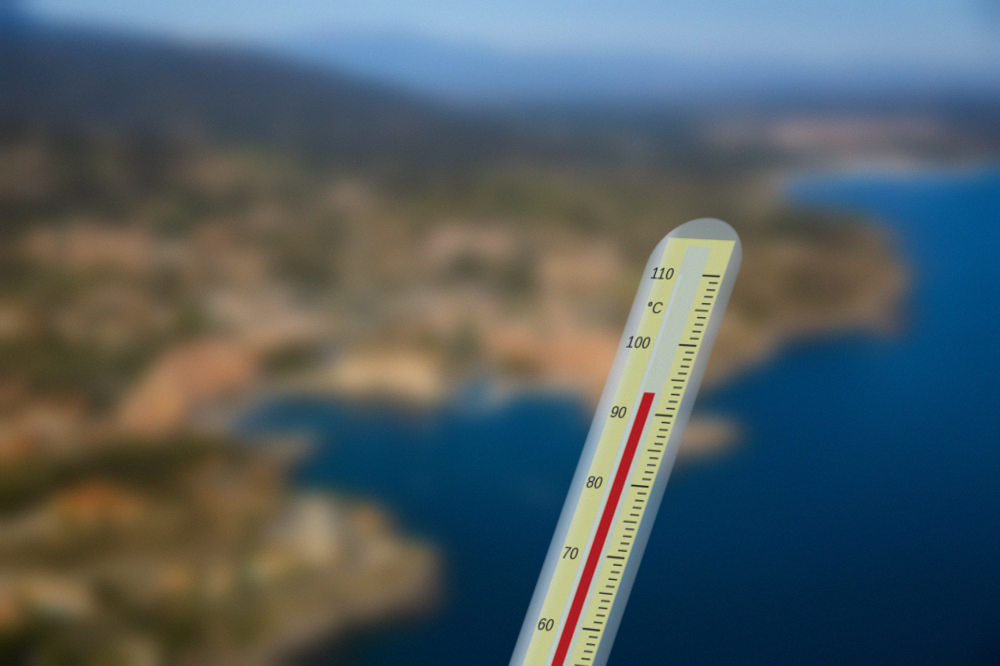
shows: 93 °C
